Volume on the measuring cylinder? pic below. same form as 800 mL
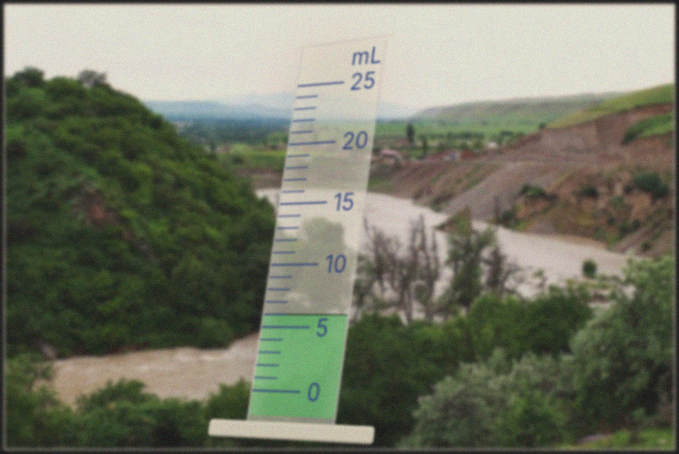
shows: 6 mL
